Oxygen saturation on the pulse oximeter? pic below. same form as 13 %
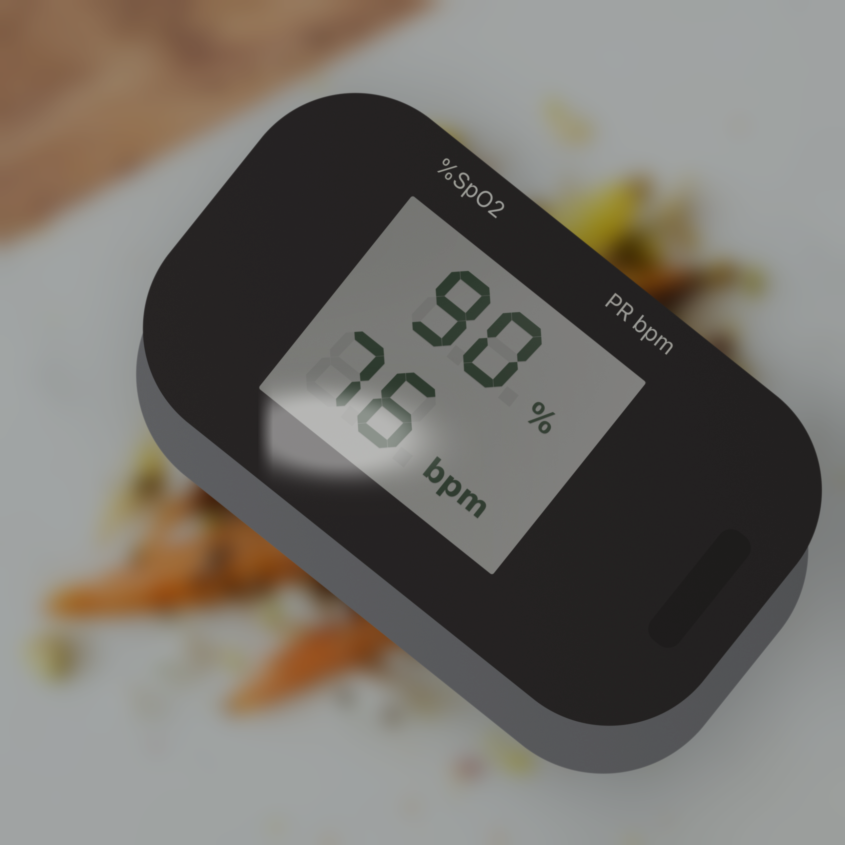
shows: 90 %
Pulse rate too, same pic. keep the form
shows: 76 bpm
